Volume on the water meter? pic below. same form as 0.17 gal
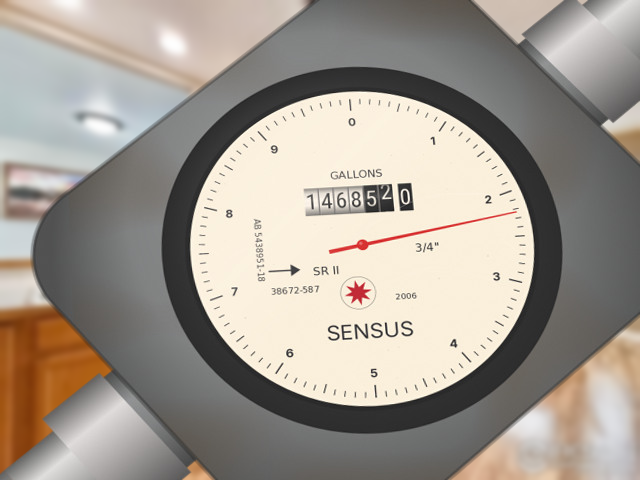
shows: 1468522.2 gal
